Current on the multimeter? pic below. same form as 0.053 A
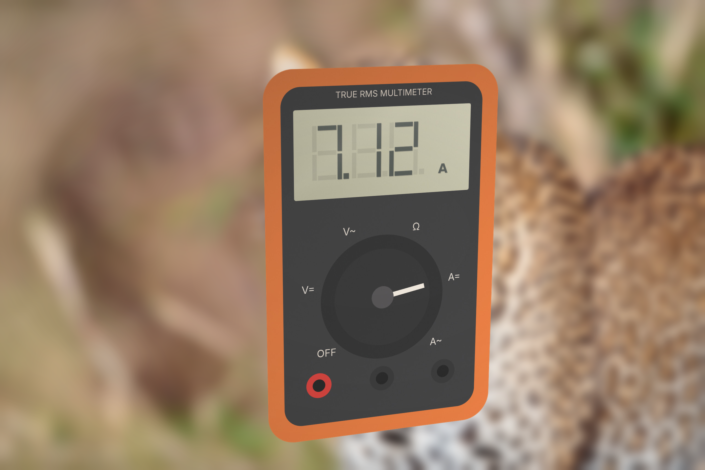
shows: 7.12 A
